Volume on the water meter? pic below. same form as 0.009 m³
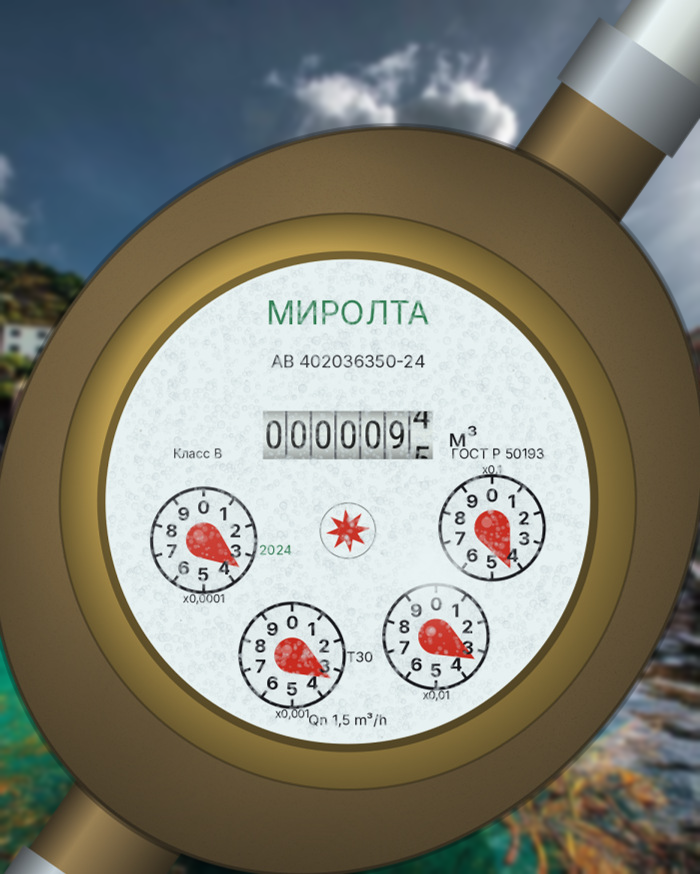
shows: 94.4333 m³
